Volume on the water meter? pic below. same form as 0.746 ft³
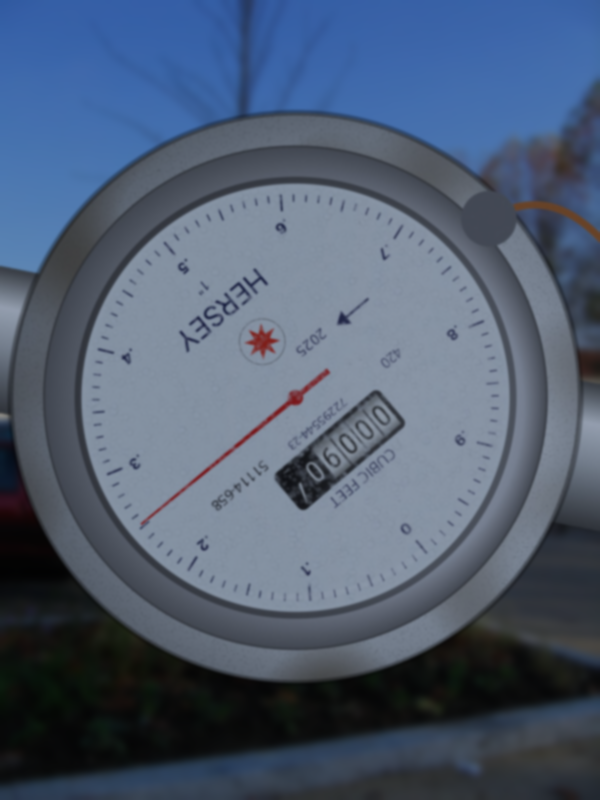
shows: 907.25 ft³
